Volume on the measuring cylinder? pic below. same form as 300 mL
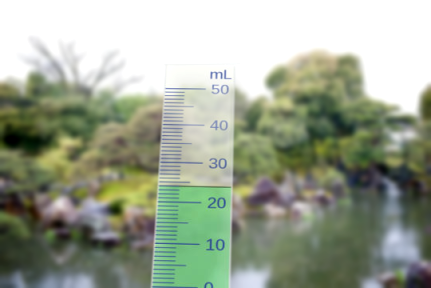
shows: 24 mL
